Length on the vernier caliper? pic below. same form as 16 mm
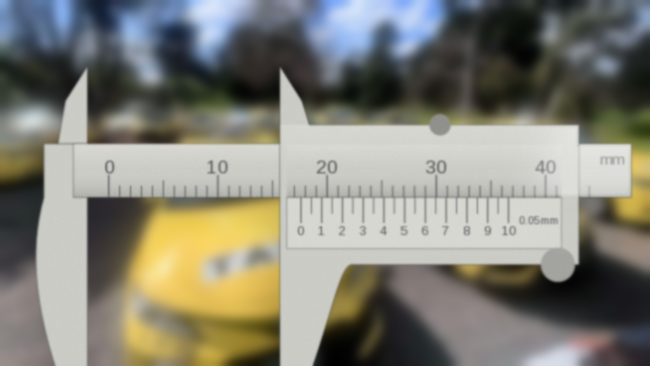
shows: 17.6 mm
